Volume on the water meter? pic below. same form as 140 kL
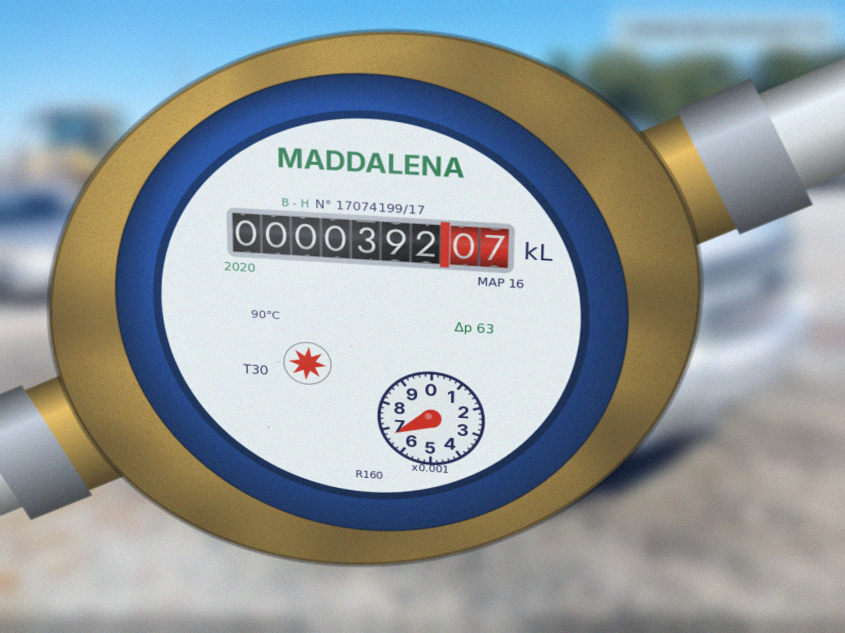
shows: 392.076 kL
